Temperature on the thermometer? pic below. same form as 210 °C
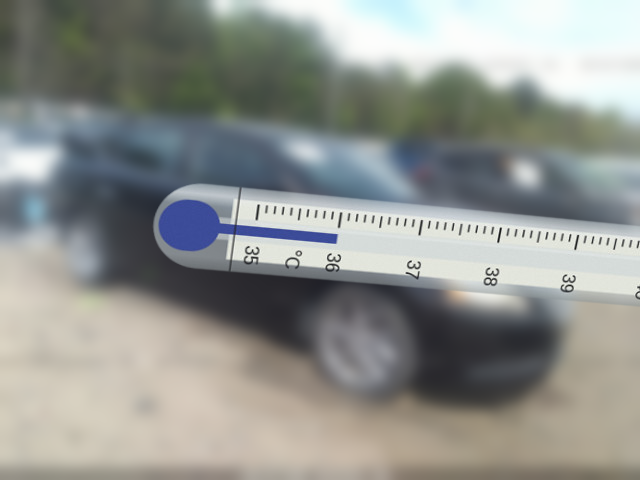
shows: 36 °C
